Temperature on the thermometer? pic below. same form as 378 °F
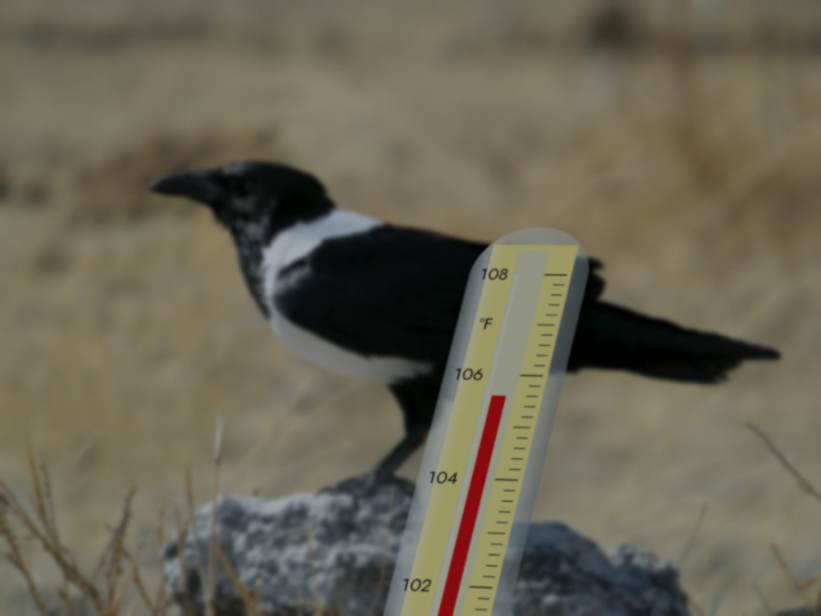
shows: 105.6 °F
